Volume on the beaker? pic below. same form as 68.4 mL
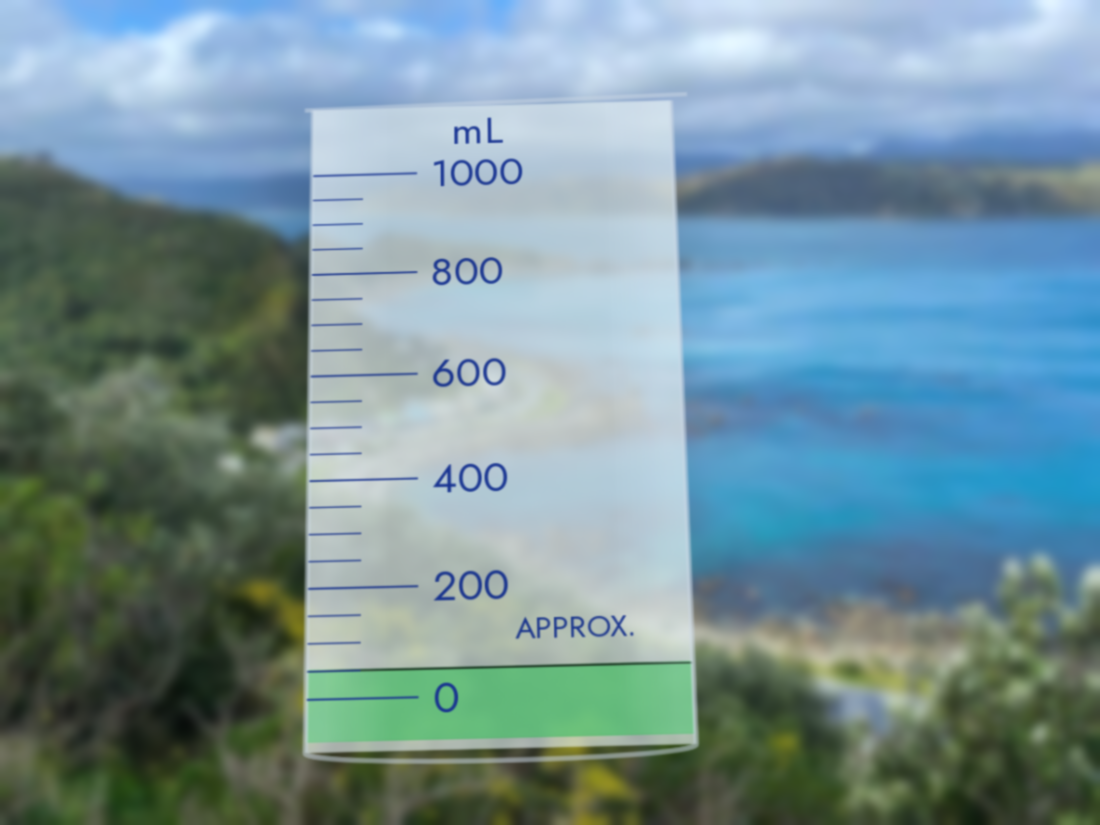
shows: 50 mL
